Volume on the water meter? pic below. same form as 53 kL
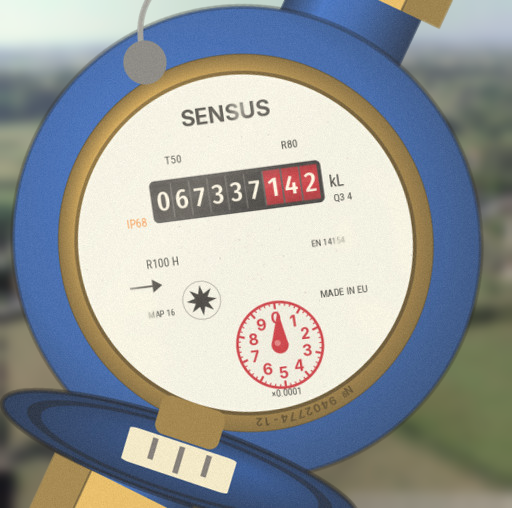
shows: 67337.1420 kL
